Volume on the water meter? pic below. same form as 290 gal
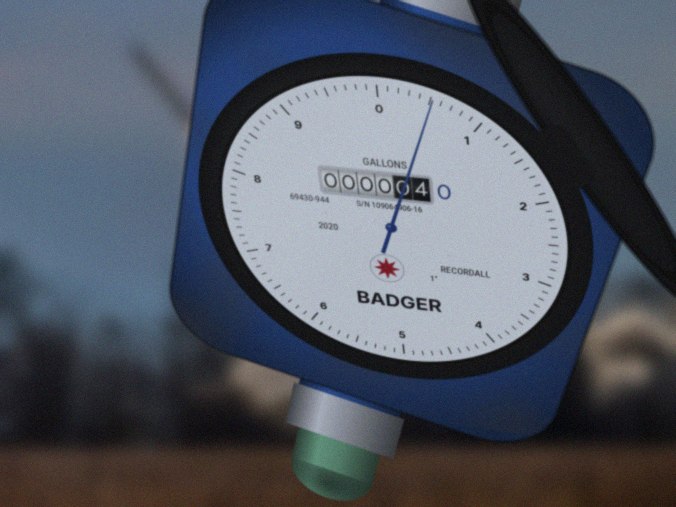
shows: 40.5 gal
